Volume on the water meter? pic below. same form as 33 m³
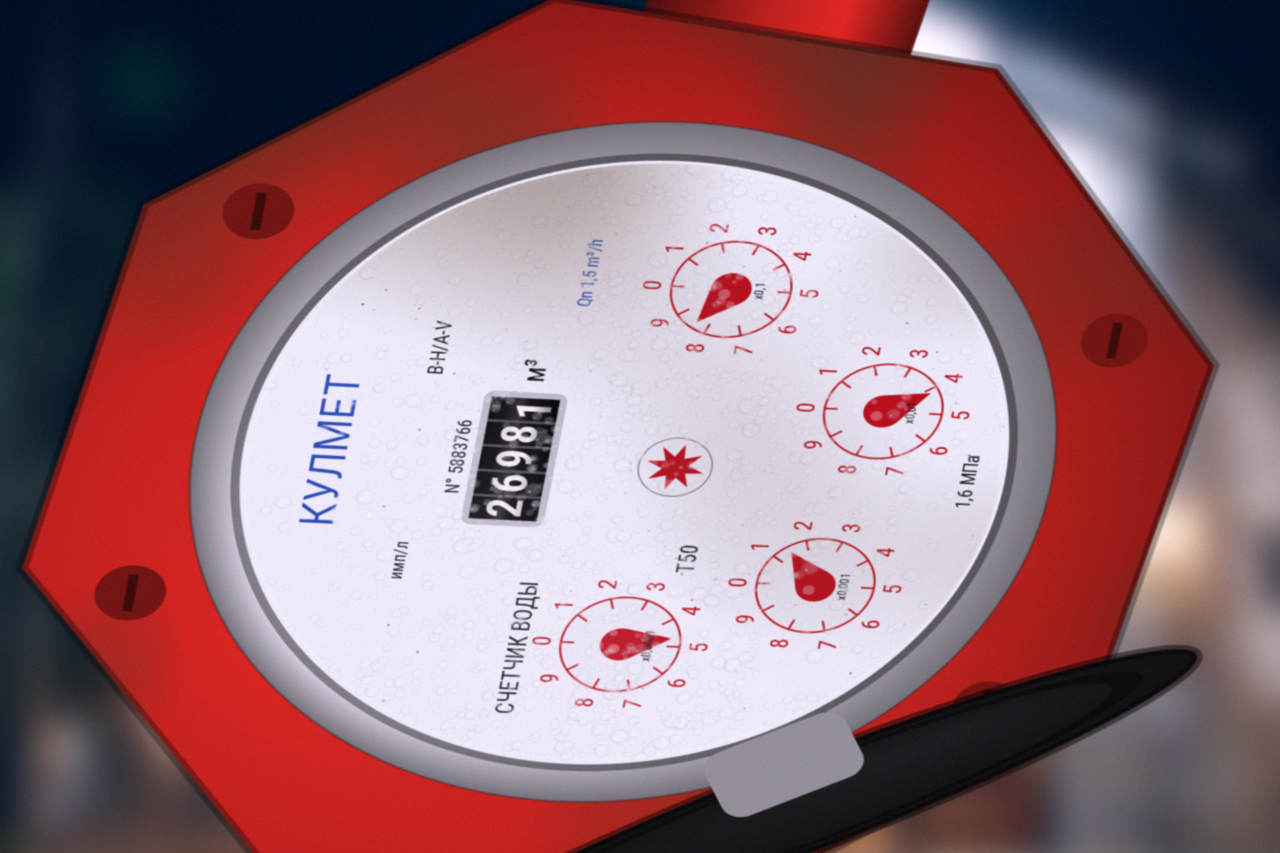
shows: 26980.8414 m³
